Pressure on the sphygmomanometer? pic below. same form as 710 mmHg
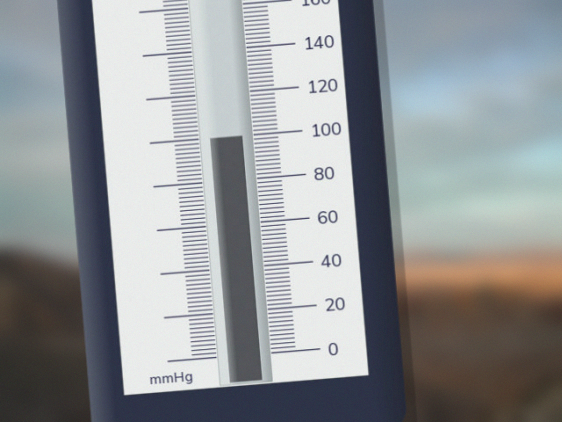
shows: 100 mmHg
